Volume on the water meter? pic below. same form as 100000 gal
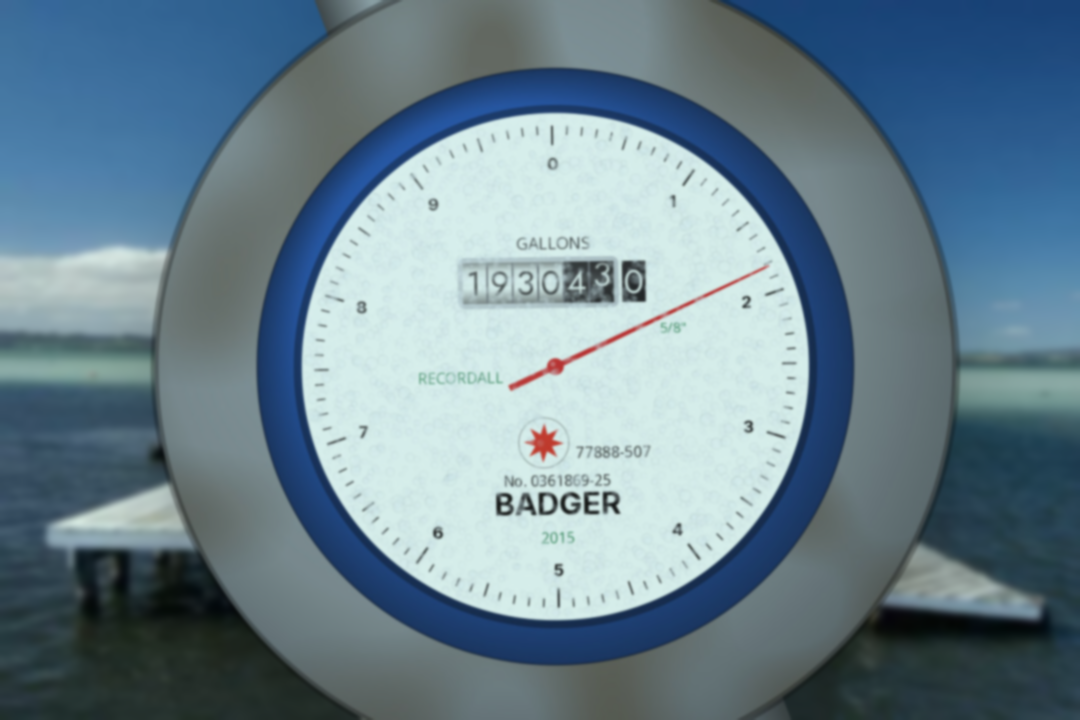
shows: 1930431.8 gal
